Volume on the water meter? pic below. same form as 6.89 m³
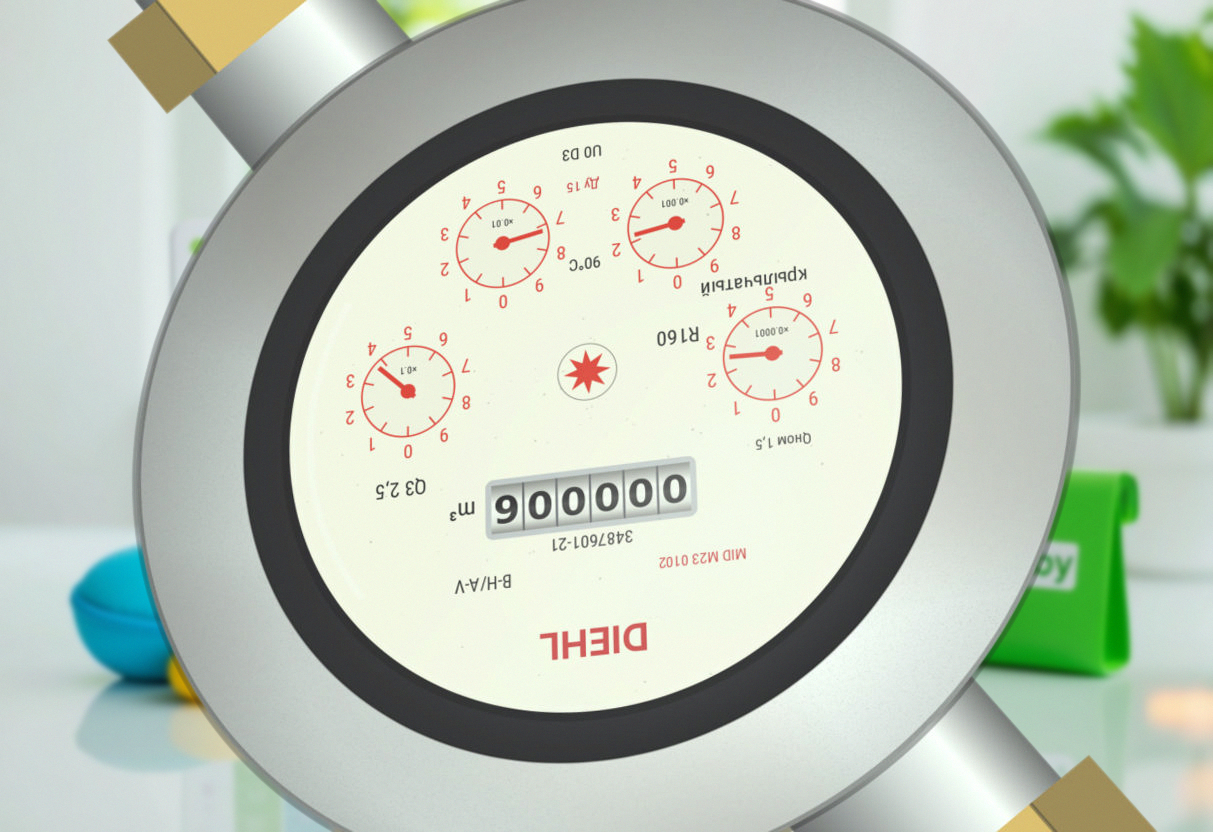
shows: 6.3722 m³
